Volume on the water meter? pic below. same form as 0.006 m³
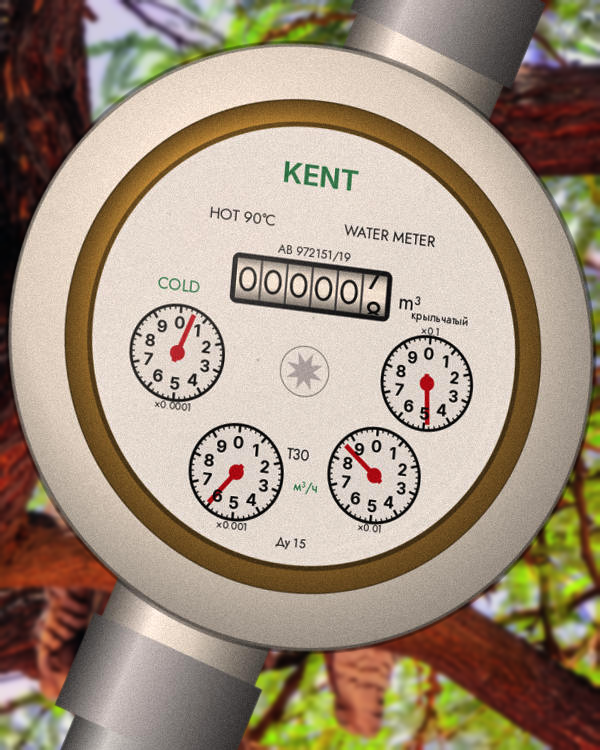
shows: 7.4860 m³
